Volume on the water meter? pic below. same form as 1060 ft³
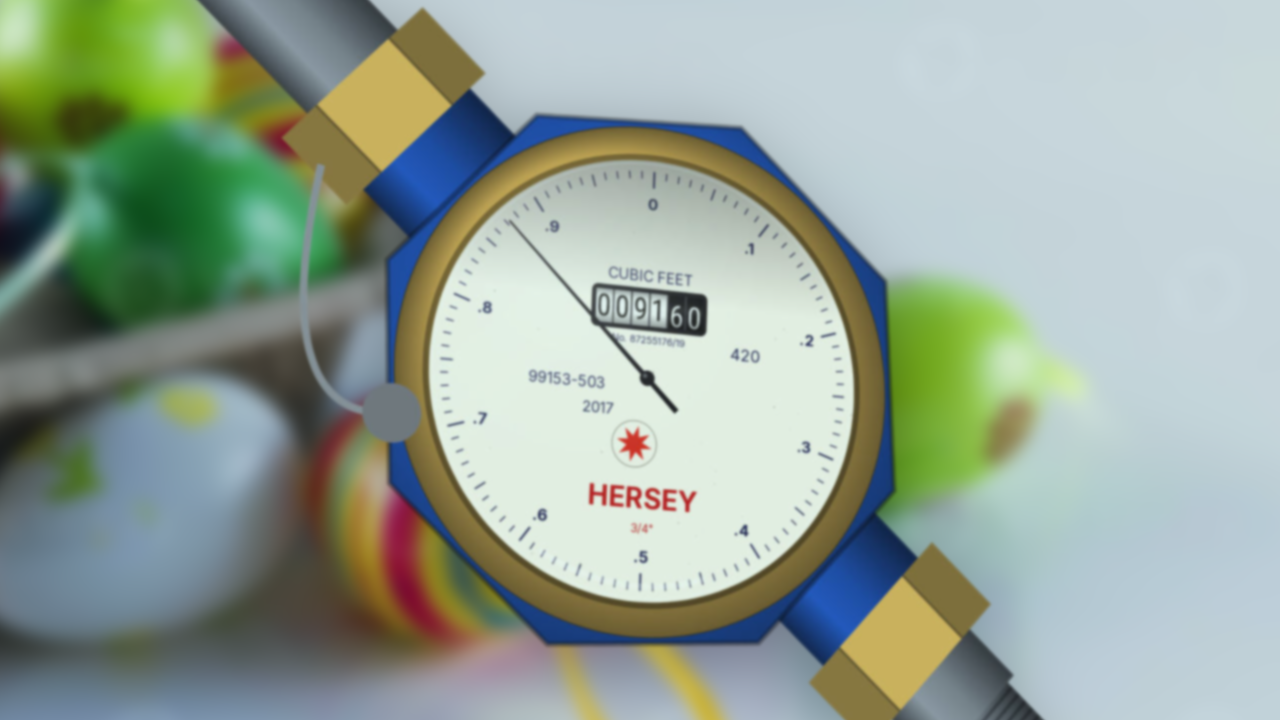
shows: 9159.87 ft³
